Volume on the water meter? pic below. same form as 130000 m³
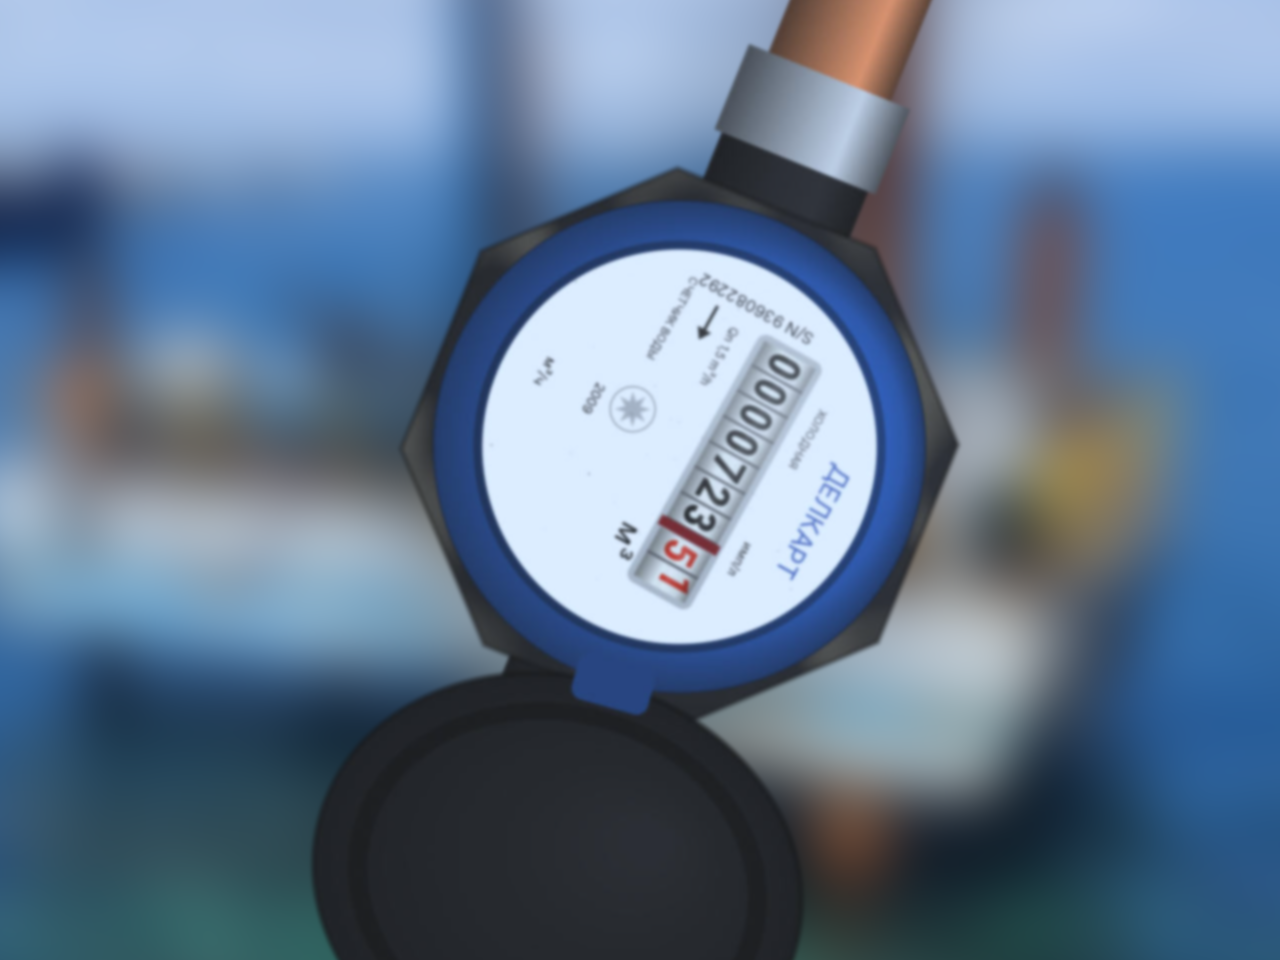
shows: 723.51 m³
